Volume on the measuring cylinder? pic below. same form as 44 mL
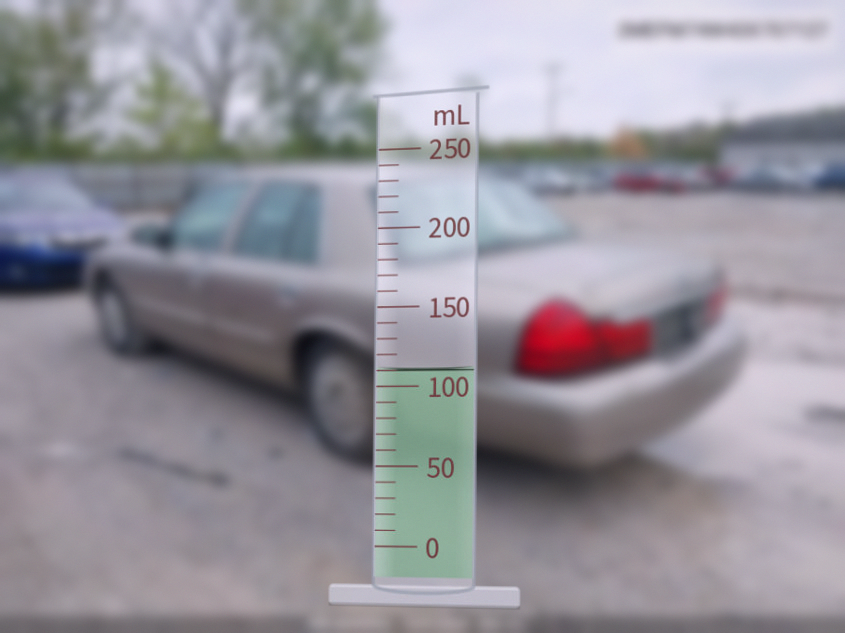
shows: 110 mL
